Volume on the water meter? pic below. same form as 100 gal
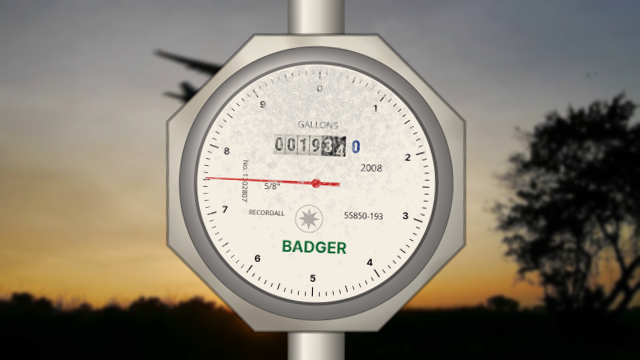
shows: 19337.5 gal
